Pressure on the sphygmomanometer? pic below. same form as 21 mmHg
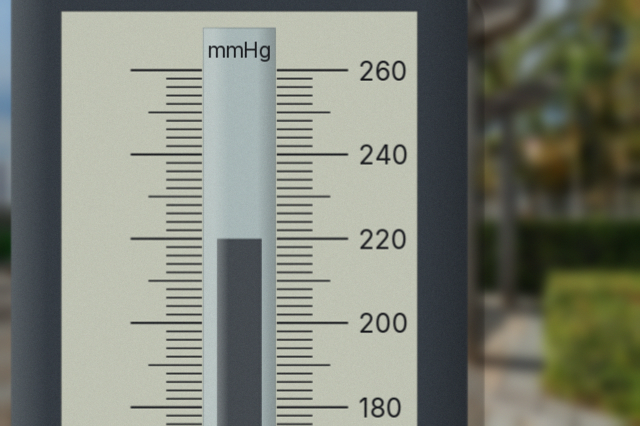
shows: 220 mmHg
